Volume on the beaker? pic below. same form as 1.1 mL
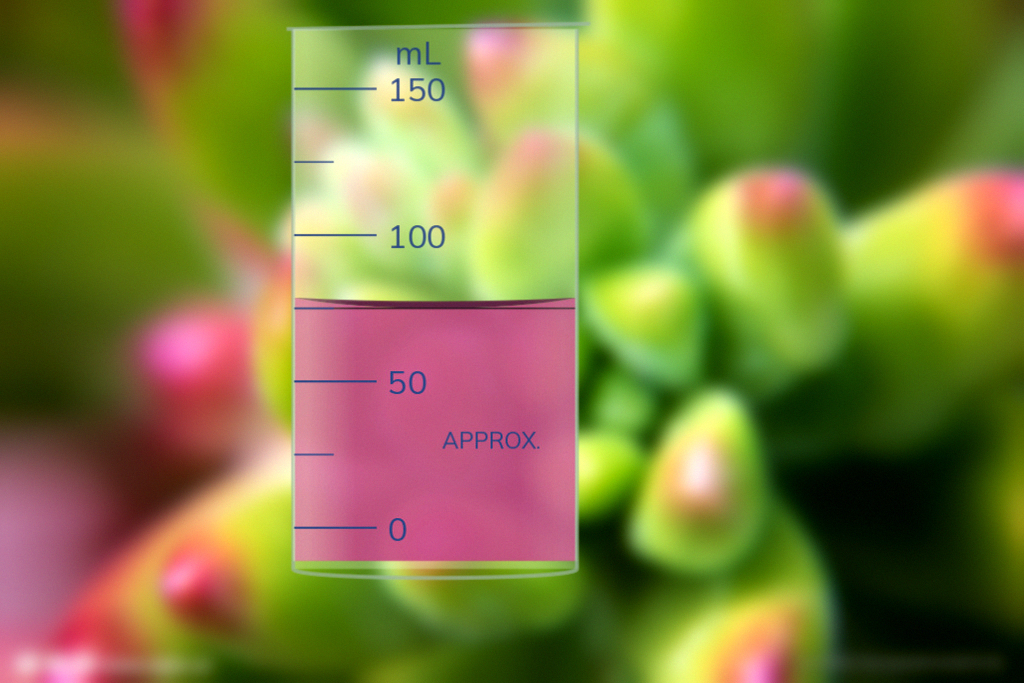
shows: 75 mL
